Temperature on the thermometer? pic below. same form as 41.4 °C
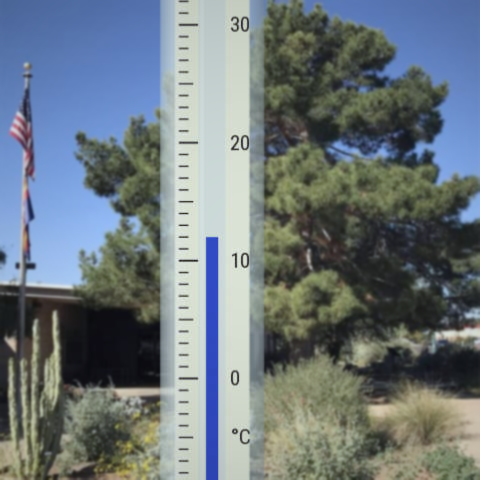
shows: 12 °C
